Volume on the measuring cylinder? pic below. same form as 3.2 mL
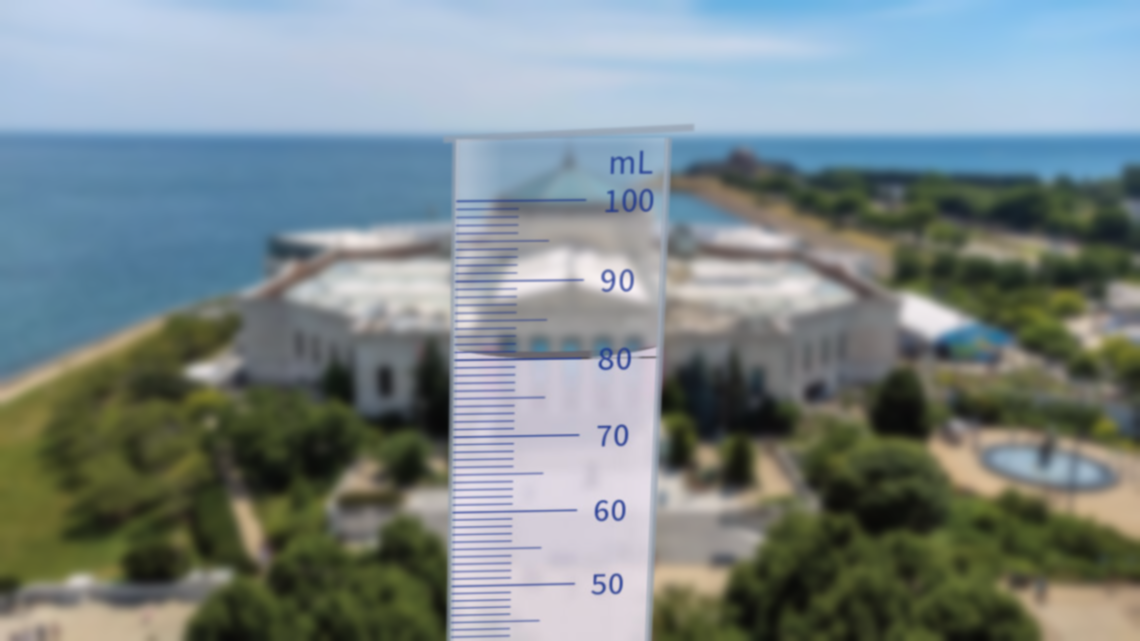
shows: 80 mL
